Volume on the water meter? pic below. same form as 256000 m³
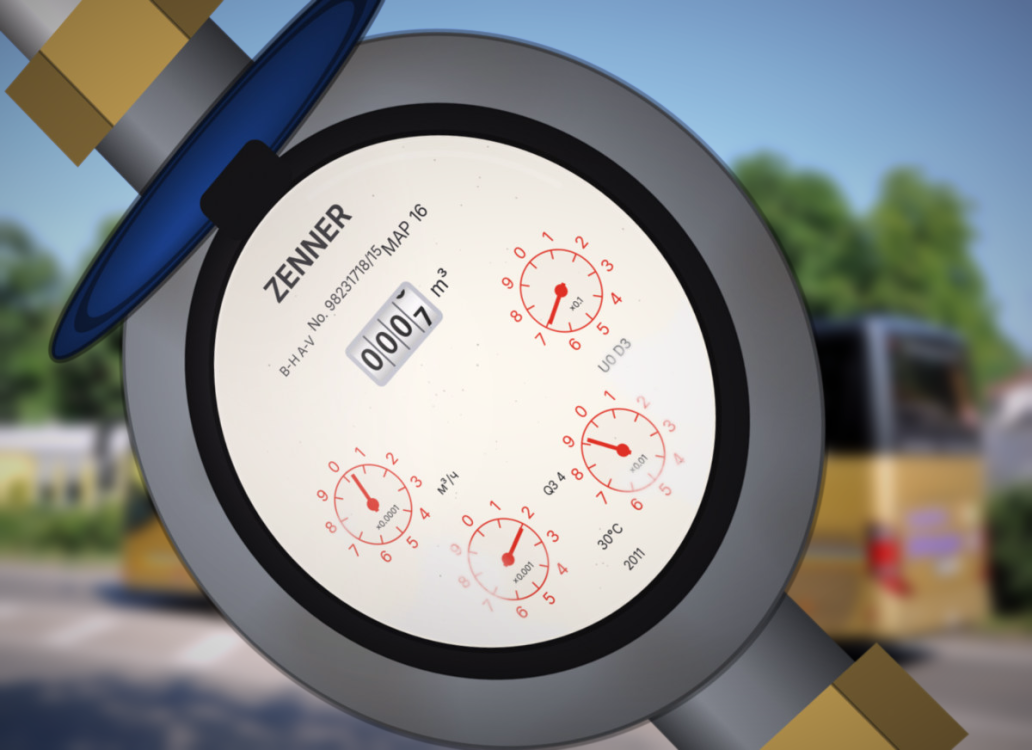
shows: 6.6920 m³
